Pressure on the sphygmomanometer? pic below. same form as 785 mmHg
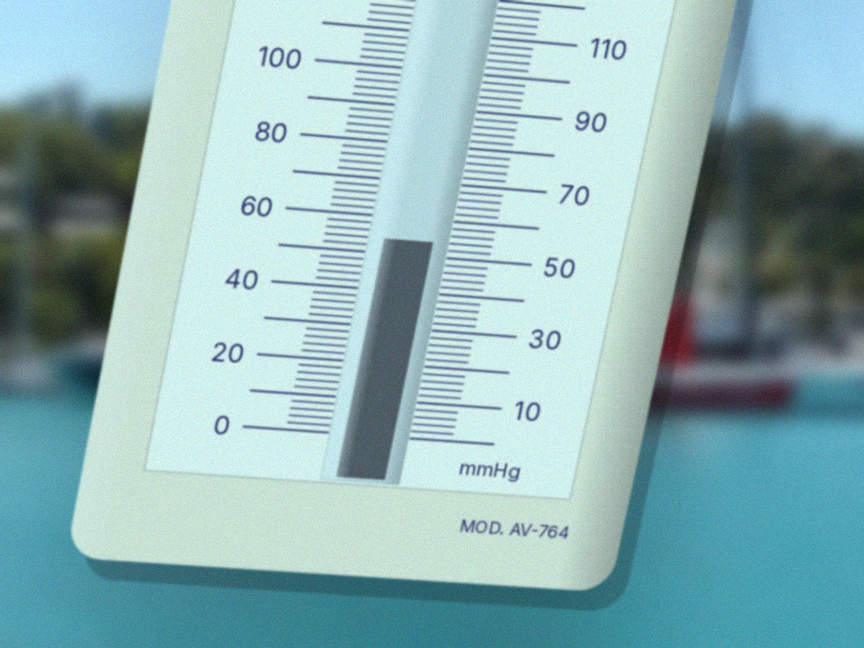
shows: 54 mmHg
